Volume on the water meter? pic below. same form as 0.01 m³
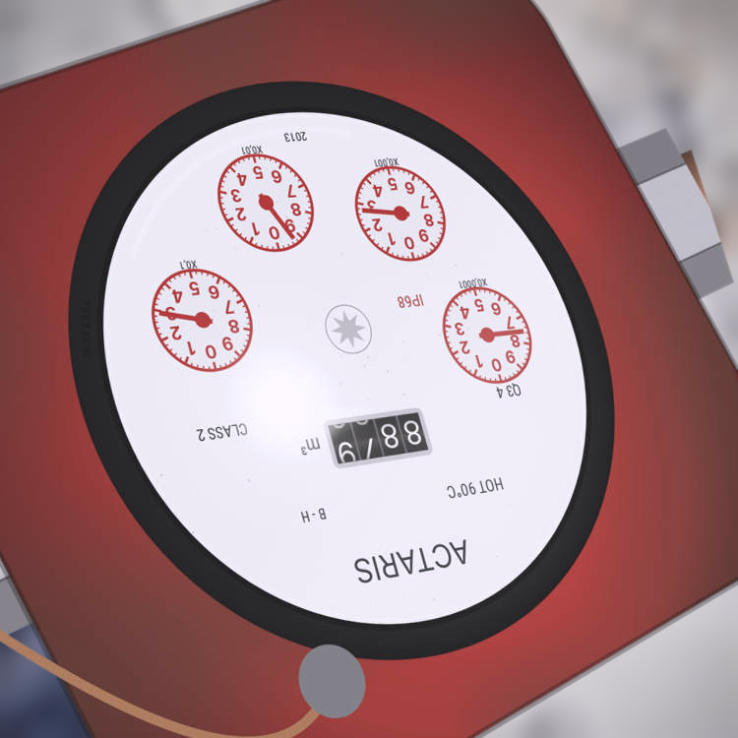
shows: 8879.2927 m³
